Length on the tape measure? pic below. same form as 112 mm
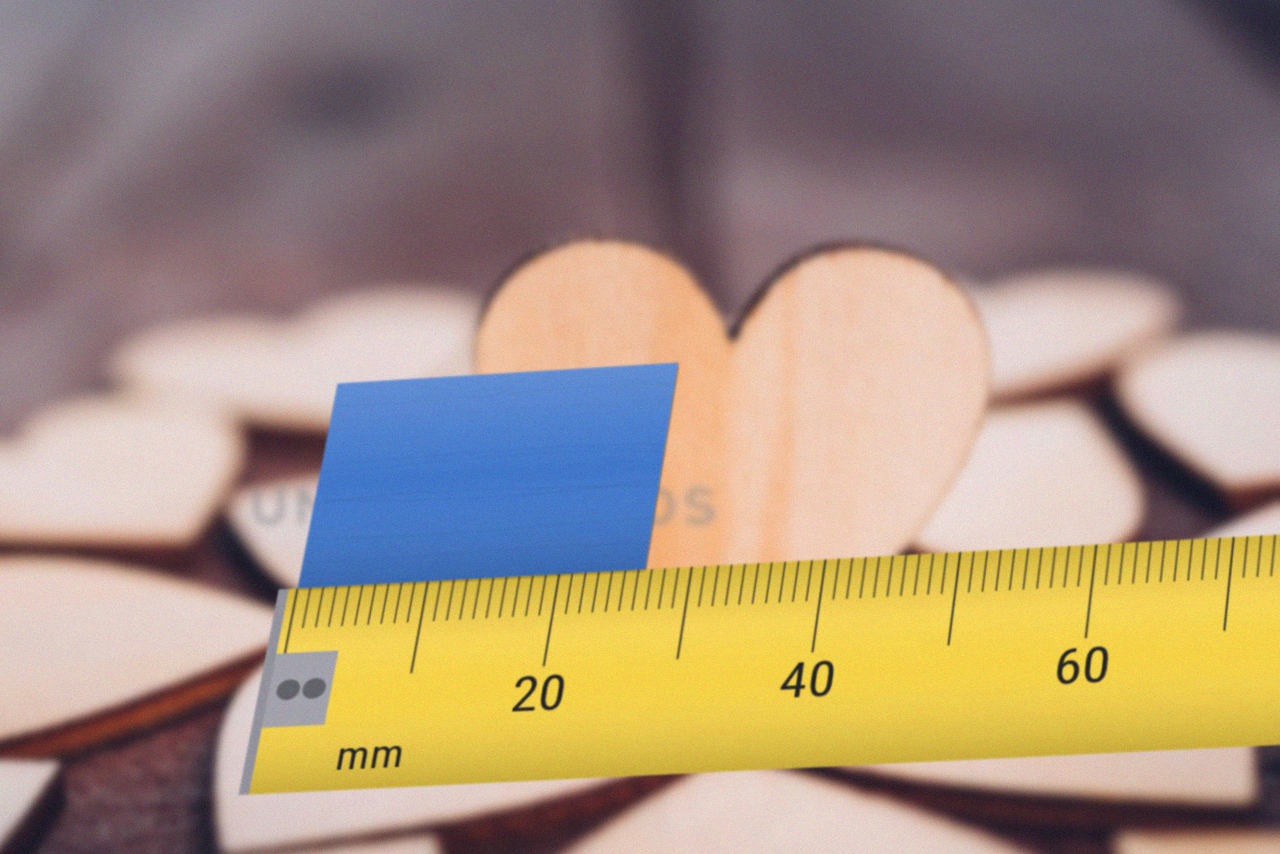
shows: 26.5 mm
